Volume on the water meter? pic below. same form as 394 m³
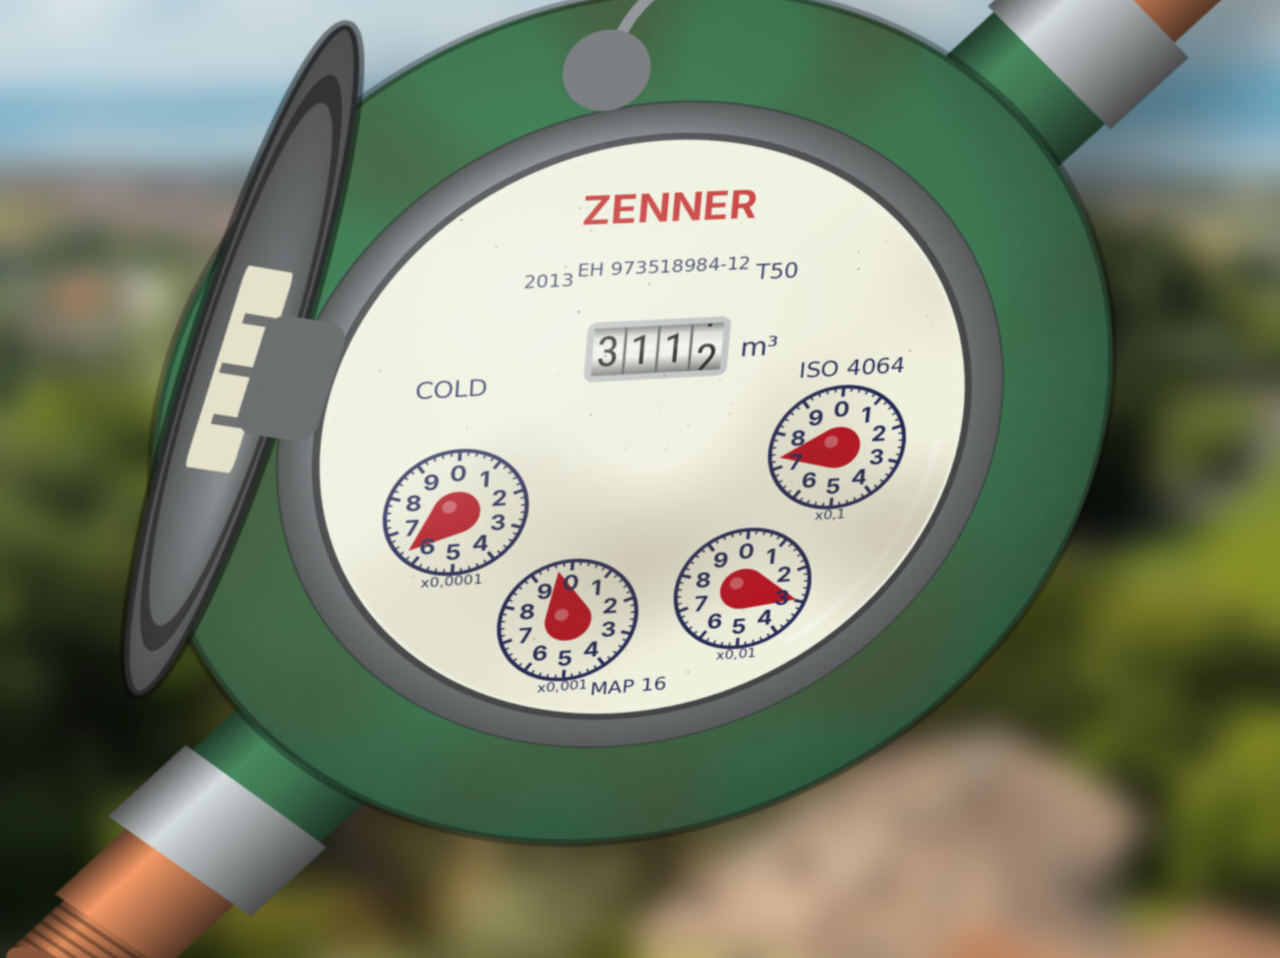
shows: 3111.7296 m³
